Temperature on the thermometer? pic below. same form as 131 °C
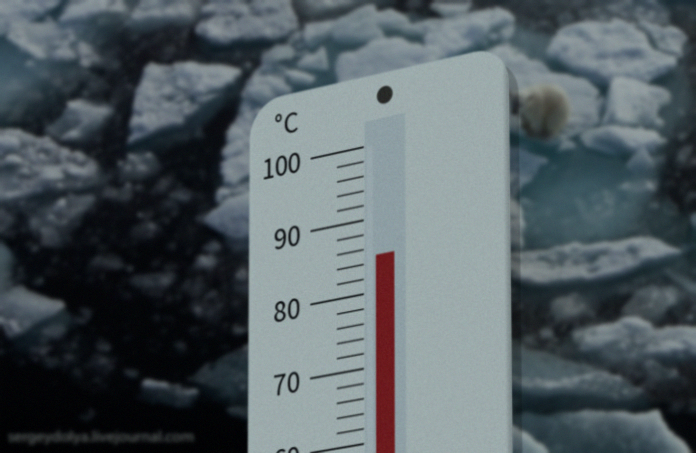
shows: 85 °C
